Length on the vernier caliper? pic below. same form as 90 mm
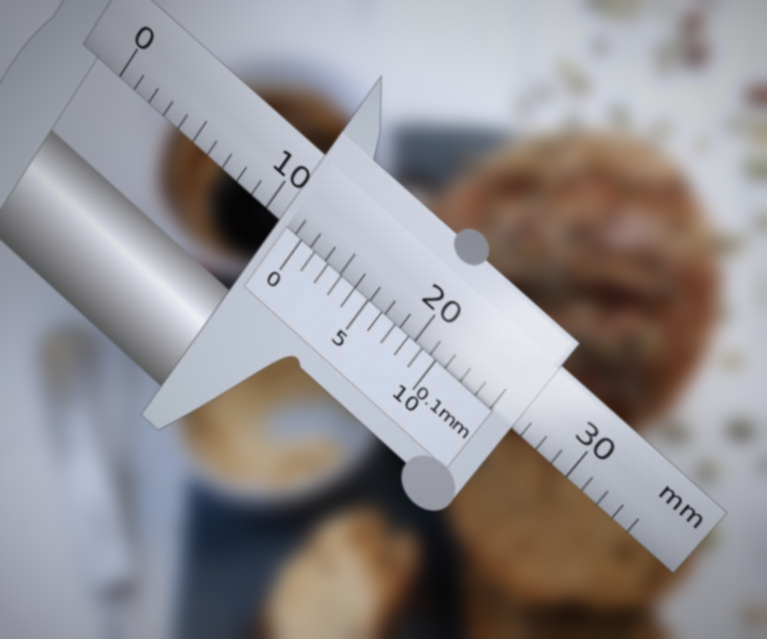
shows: 12.4 mm
